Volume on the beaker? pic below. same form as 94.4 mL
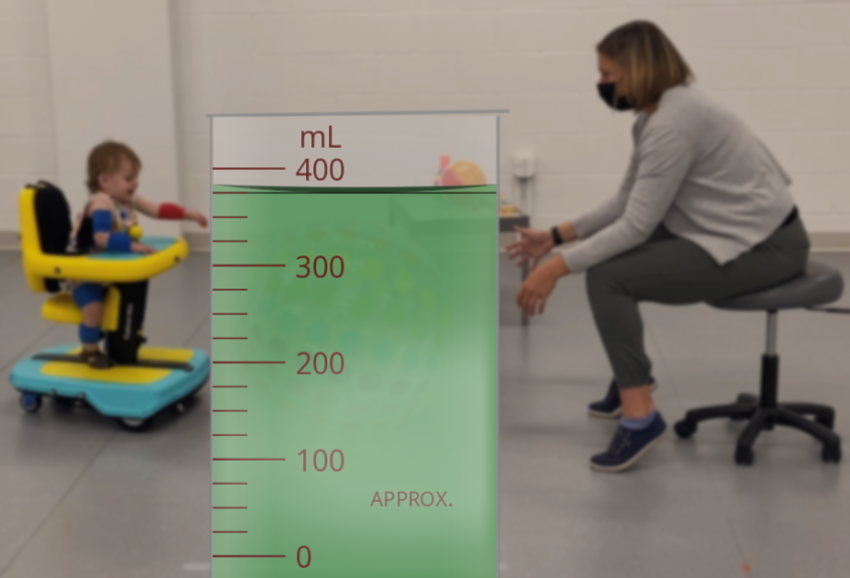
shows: 375 mL
